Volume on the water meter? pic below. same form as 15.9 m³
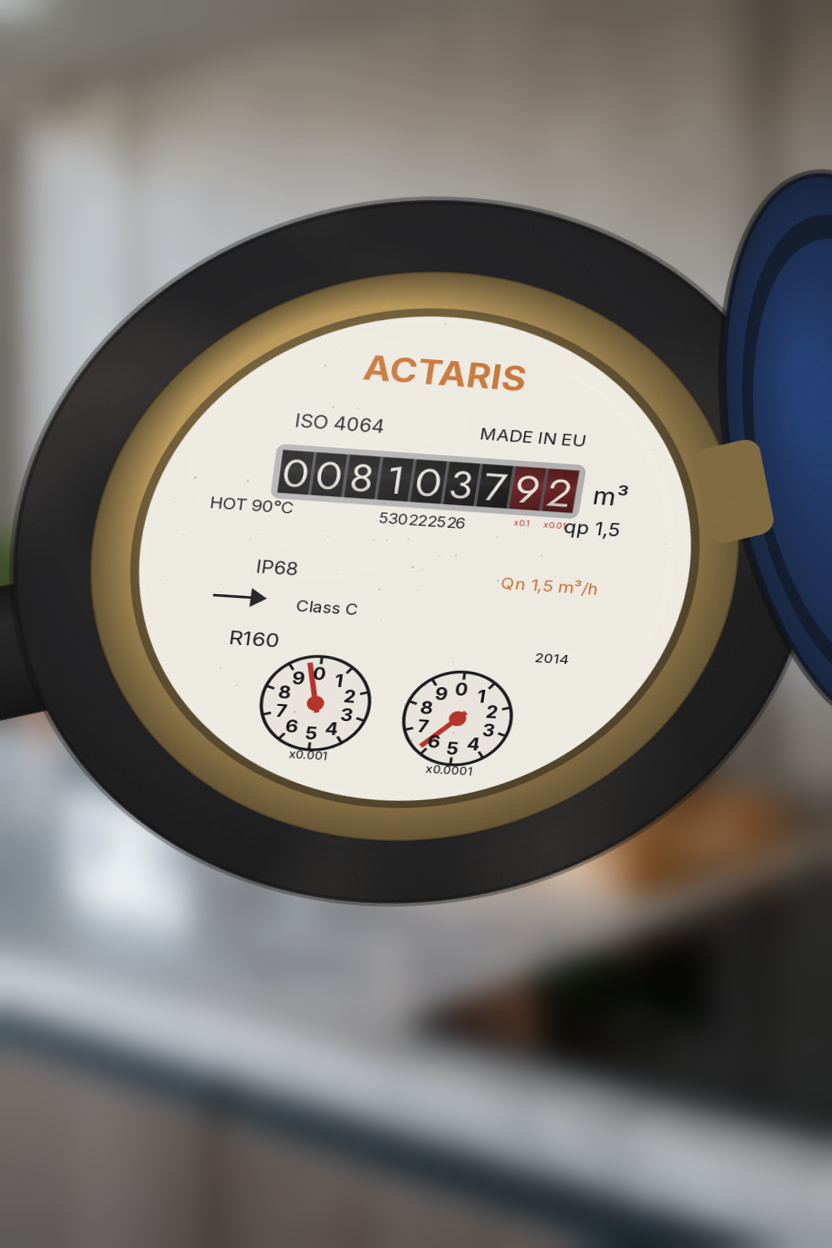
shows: 81037.9196 m³
